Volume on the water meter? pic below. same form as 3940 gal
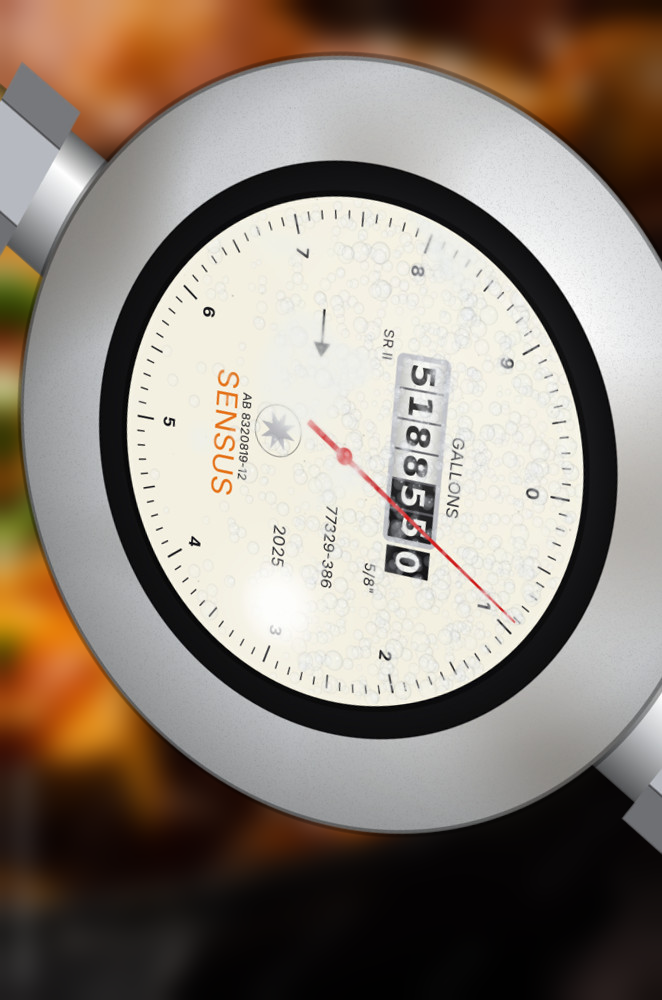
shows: 5188550.9 gal
